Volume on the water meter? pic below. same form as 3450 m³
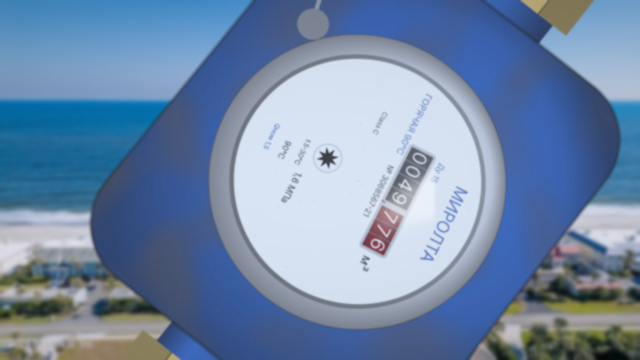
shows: 49.776 m³
